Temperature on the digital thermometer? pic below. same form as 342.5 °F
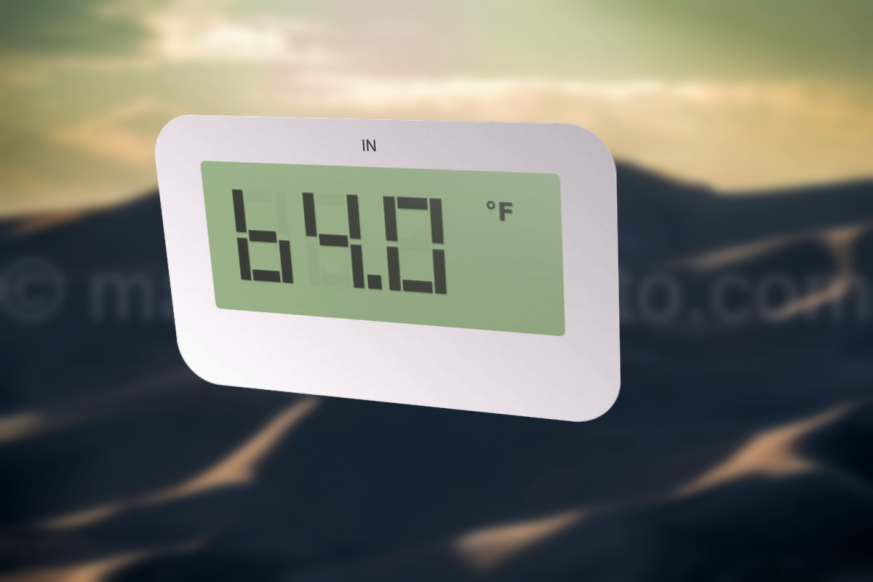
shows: 64.0 °F
